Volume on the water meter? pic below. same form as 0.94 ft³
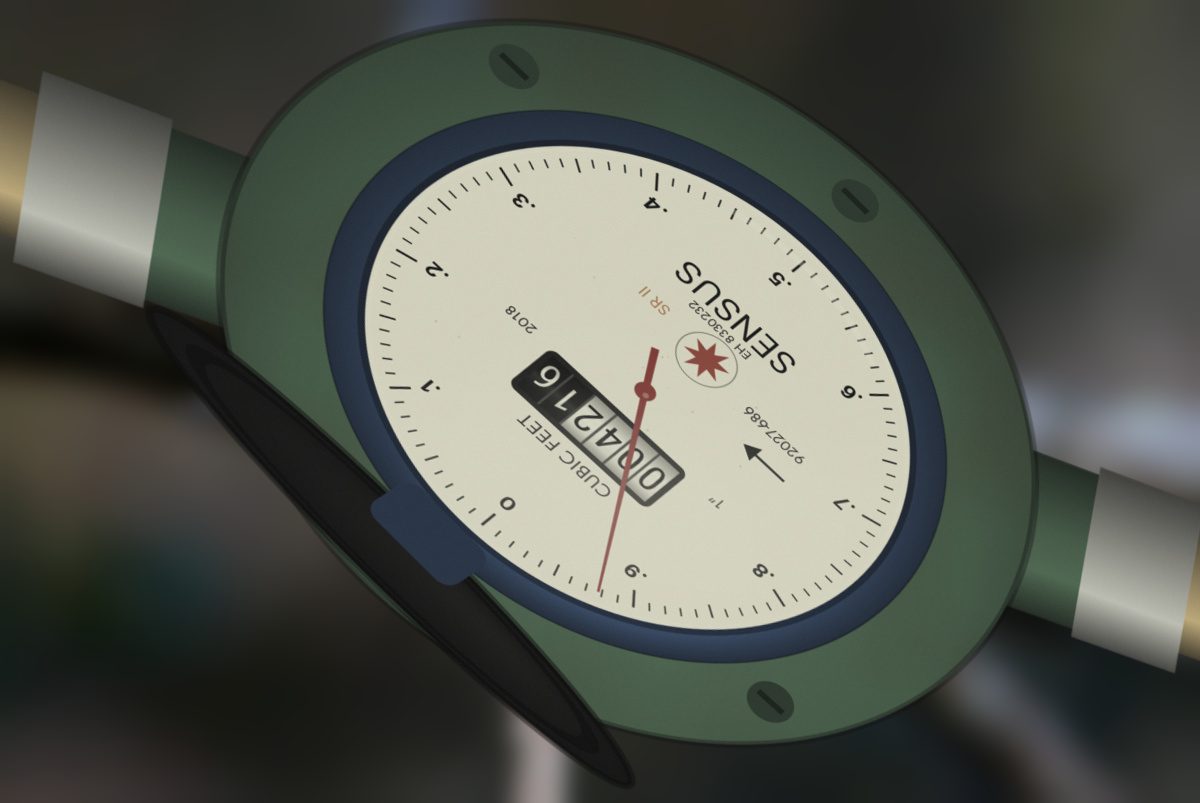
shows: 4215.92 ft³
